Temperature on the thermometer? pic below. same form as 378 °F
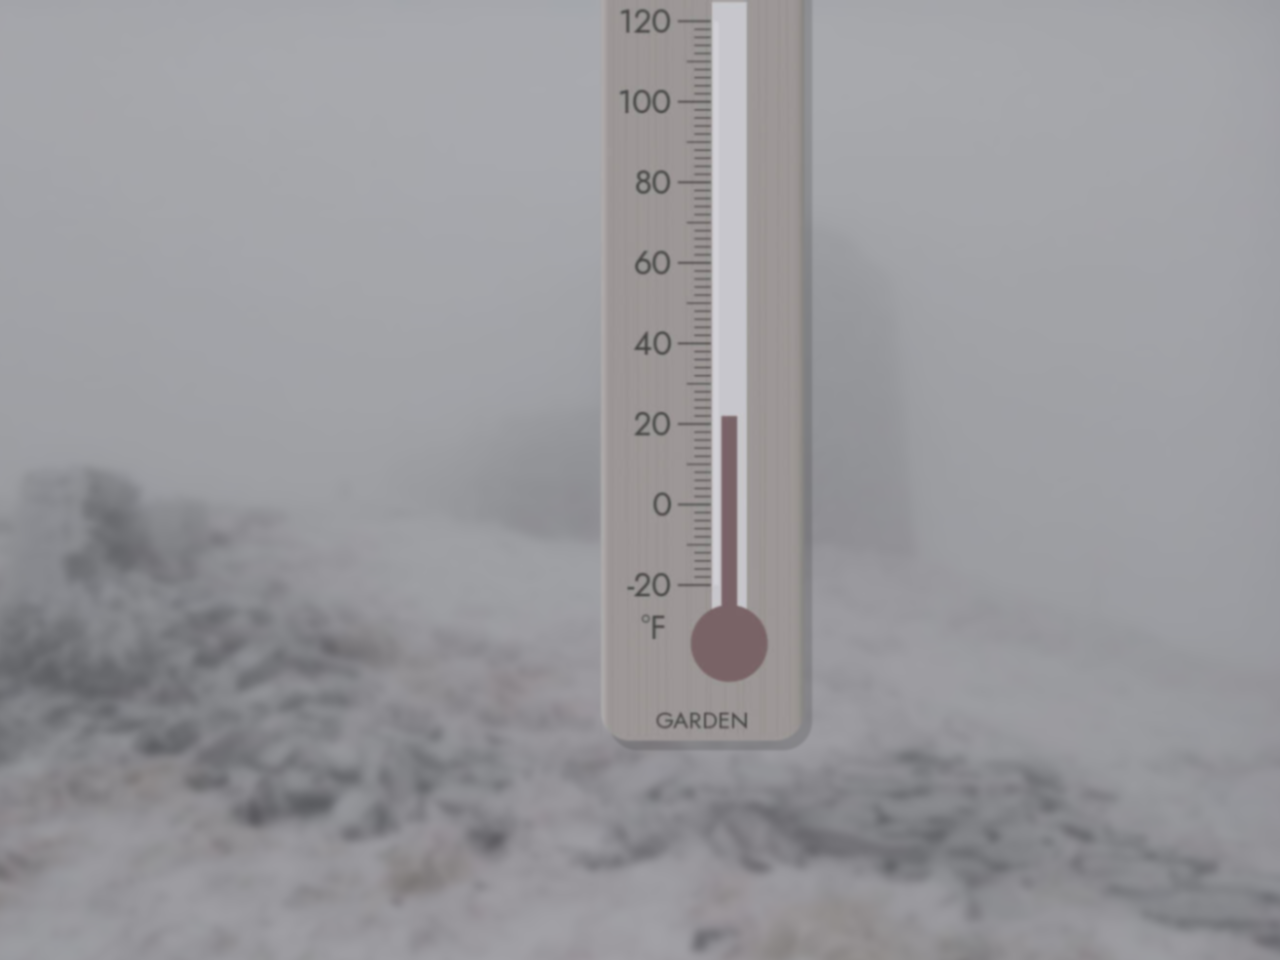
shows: 22 °F
